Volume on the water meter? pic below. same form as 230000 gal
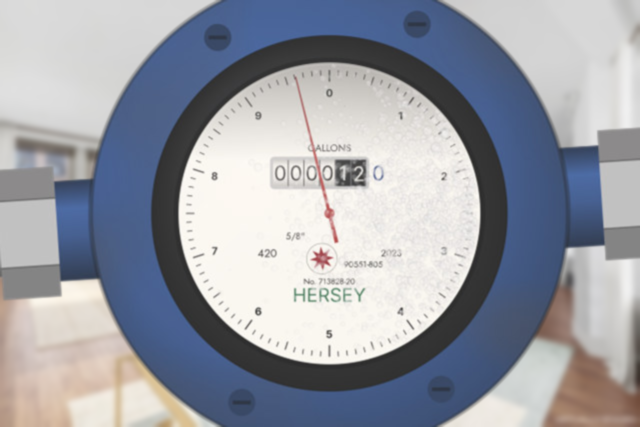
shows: 119.6 gal
